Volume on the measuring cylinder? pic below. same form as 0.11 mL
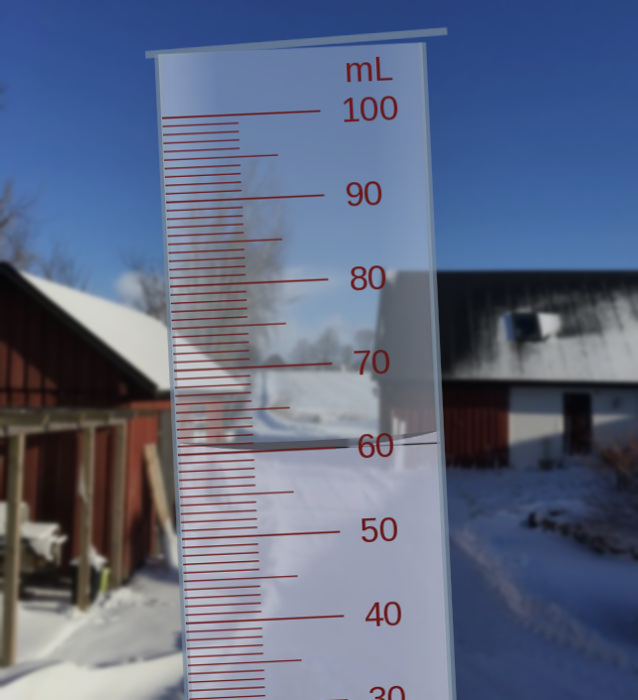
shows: 60 mL
